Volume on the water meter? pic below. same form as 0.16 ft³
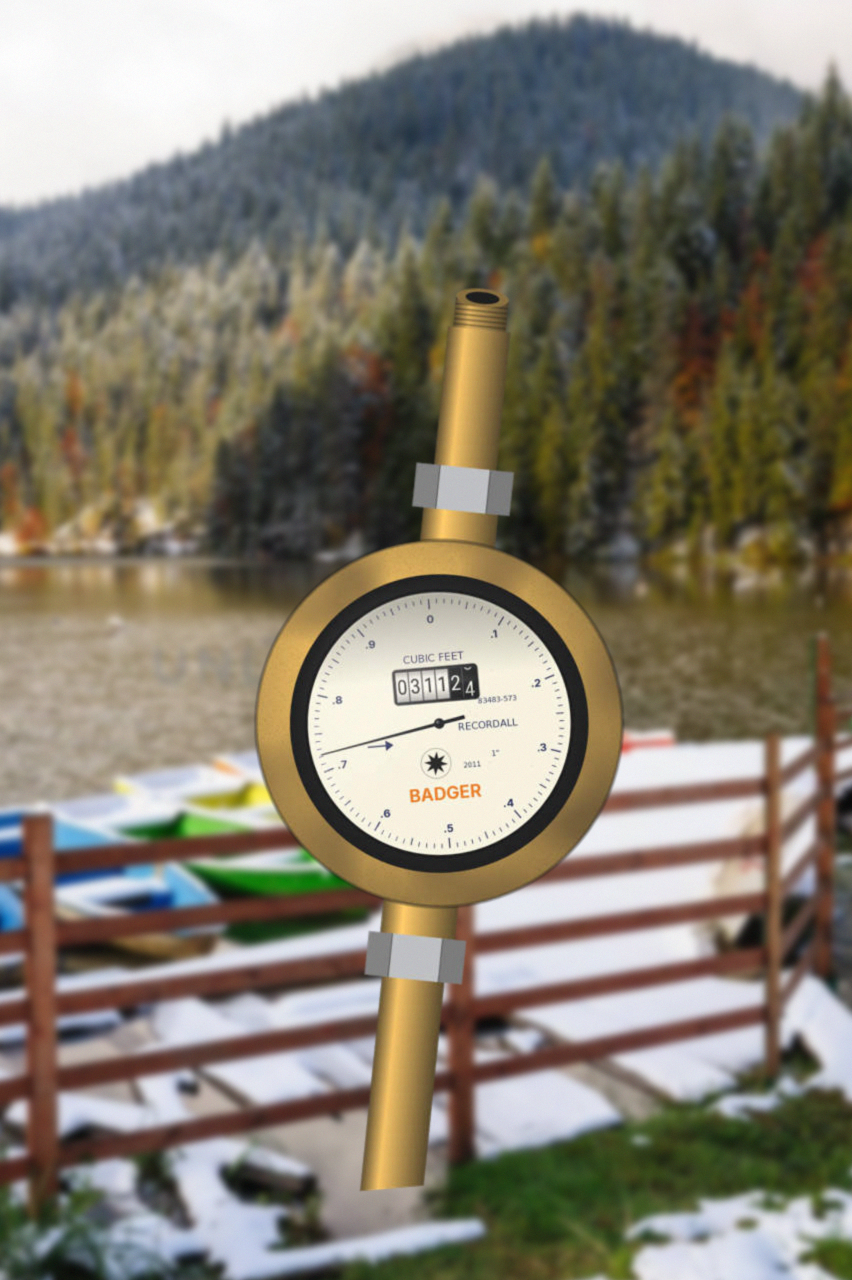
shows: 31123.72 ft³
